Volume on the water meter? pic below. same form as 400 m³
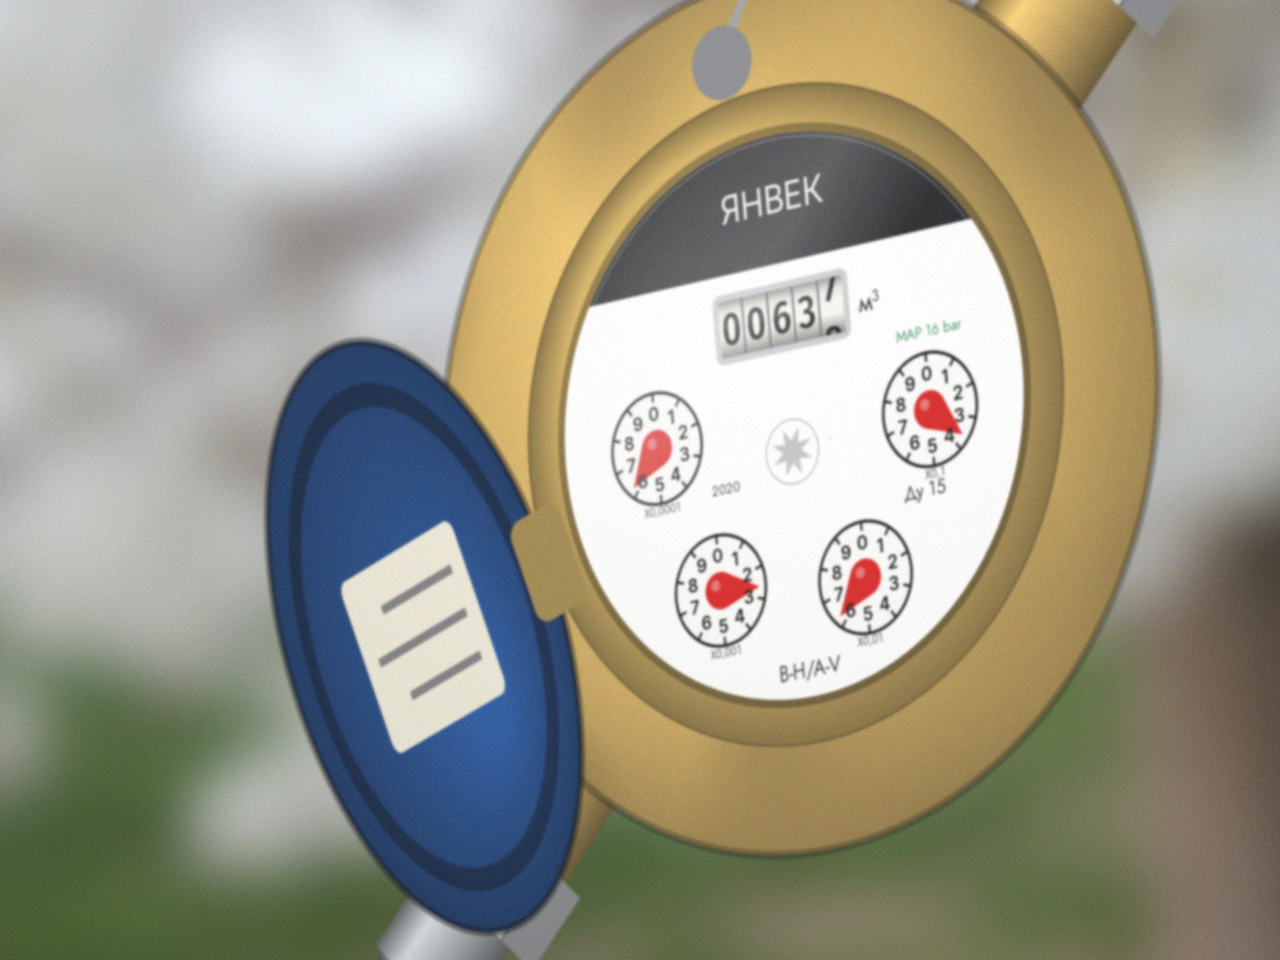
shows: 637.3626 m³
